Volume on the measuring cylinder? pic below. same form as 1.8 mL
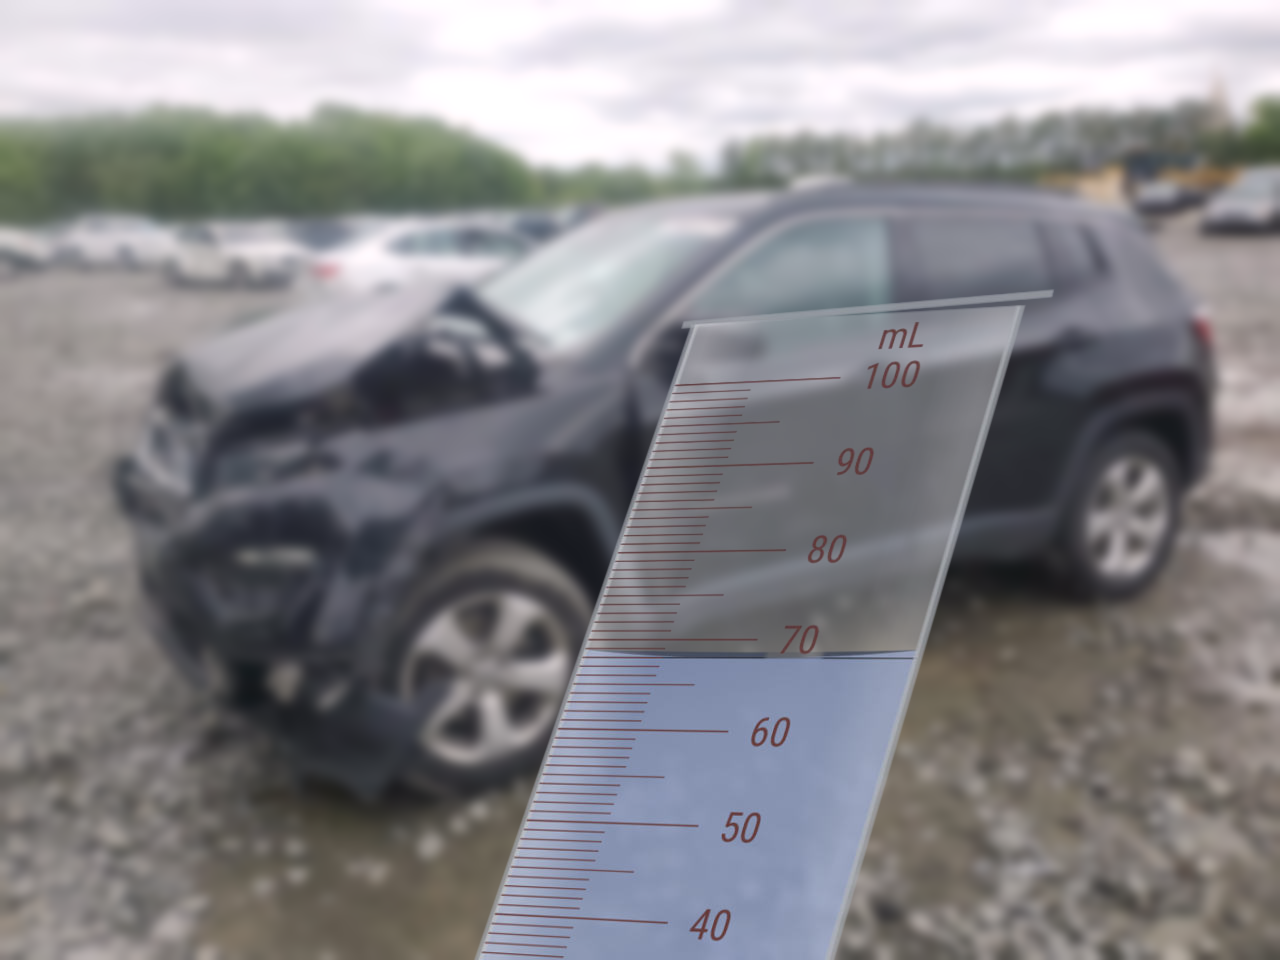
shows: 68 mL
